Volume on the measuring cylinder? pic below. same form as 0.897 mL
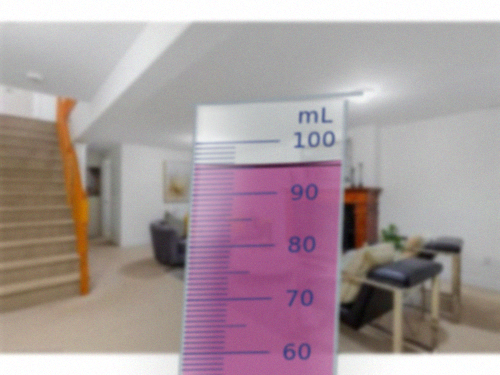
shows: 95 mL
